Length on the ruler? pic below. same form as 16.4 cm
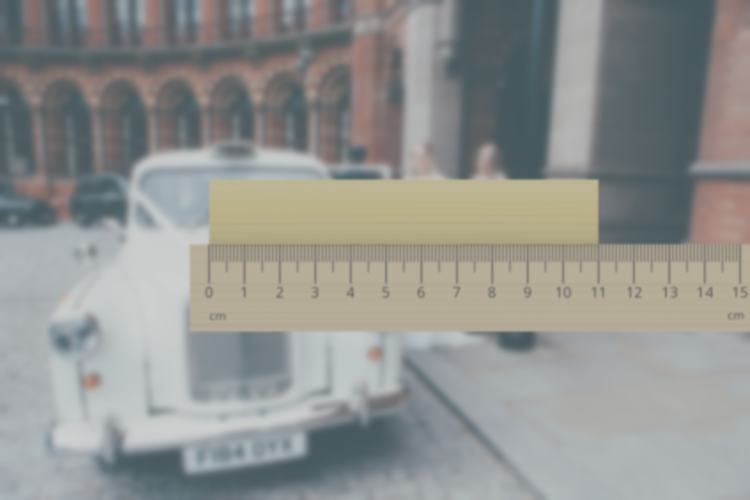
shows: 11 cm
